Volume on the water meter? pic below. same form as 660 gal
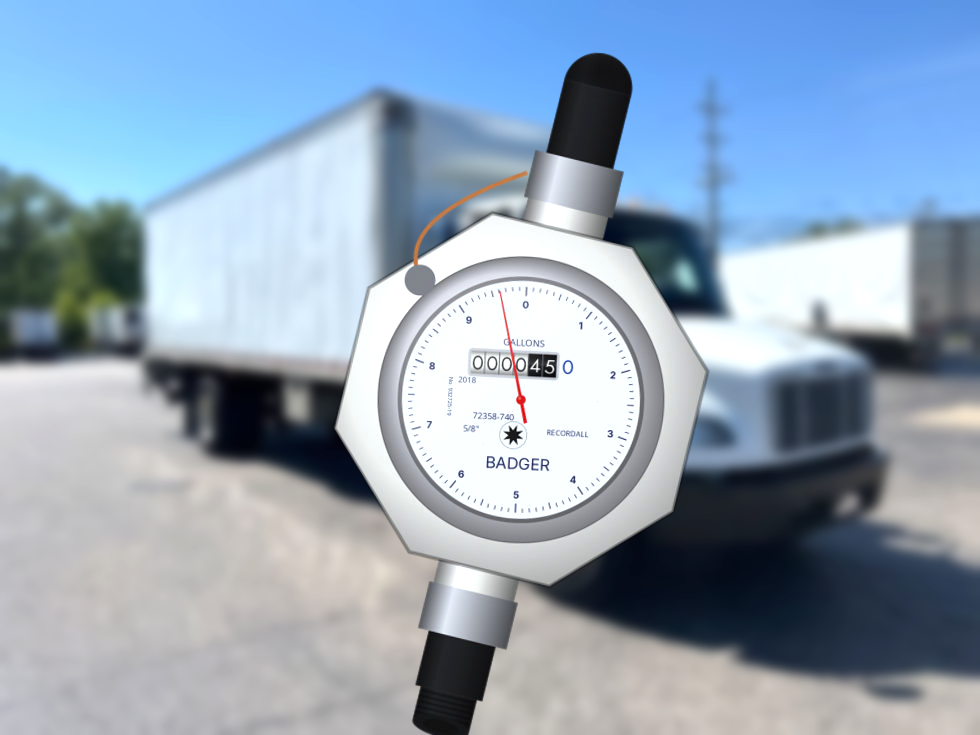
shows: 449.6 gal
